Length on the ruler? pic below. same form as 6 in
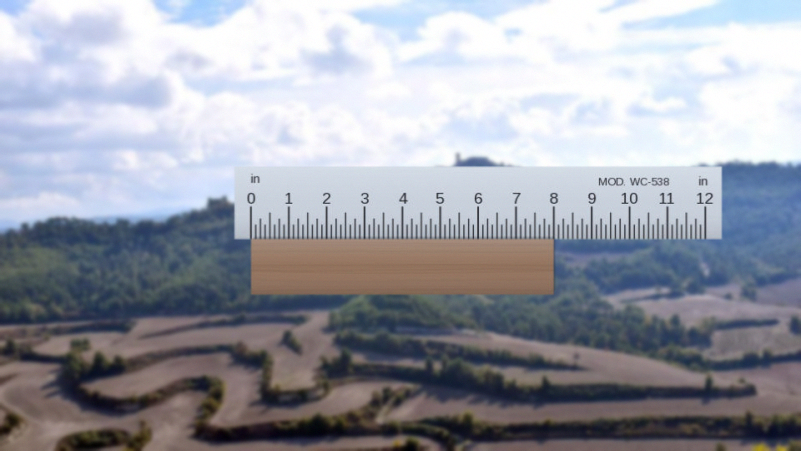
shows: 8 in
